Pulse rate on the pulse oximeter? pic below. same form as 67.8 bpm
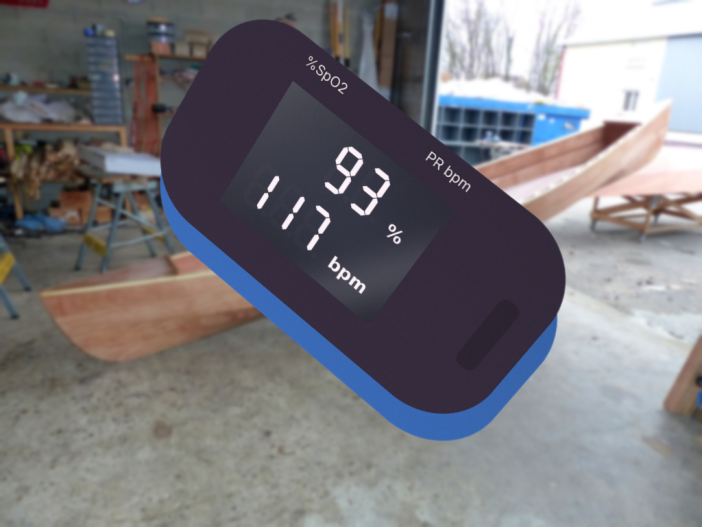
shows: 117 bpm
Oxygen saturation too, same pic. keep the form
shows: 93 %
